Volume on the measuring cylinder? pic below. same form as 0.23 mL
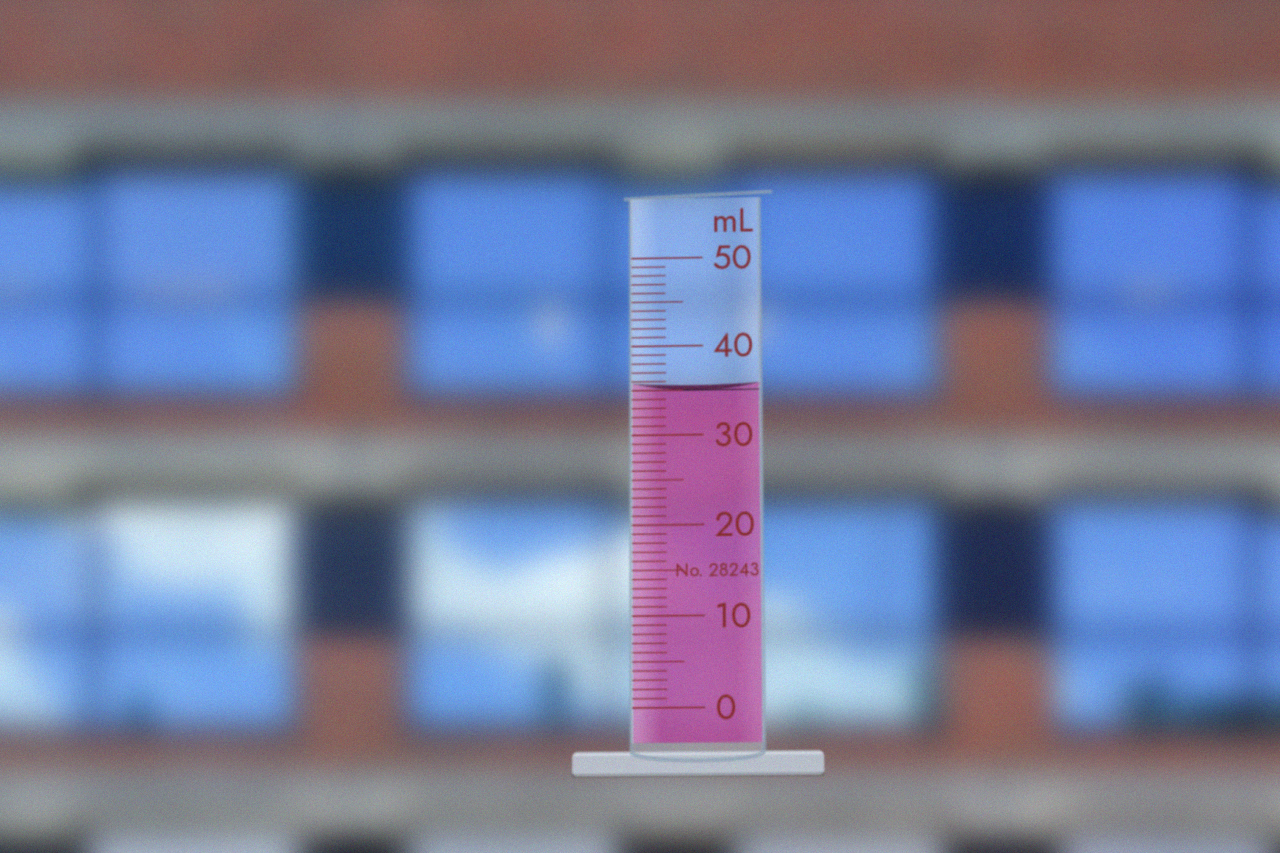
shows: 35 mL
